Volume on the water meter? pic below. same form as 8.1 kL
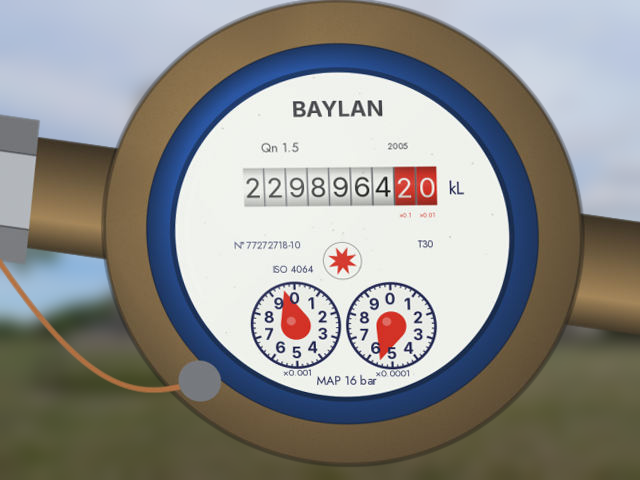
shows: 2298964.1995 kL
